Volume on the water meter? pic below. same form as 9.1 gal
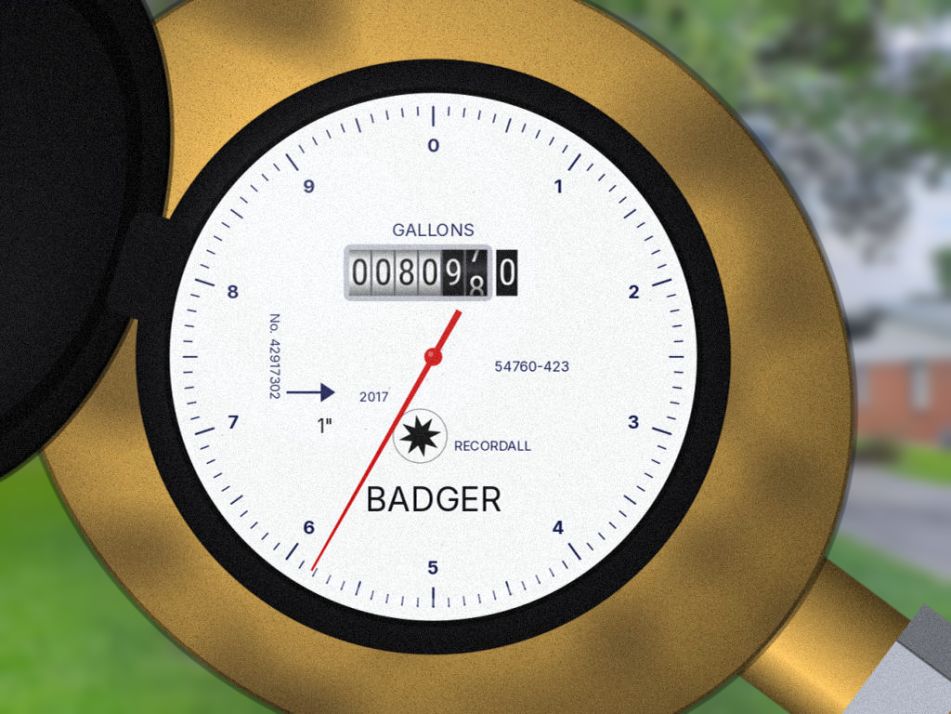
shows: 80975.8 gal
